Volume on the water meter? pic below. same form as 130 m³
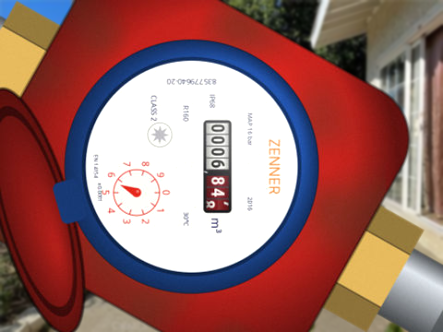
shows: 6.8475 m³
